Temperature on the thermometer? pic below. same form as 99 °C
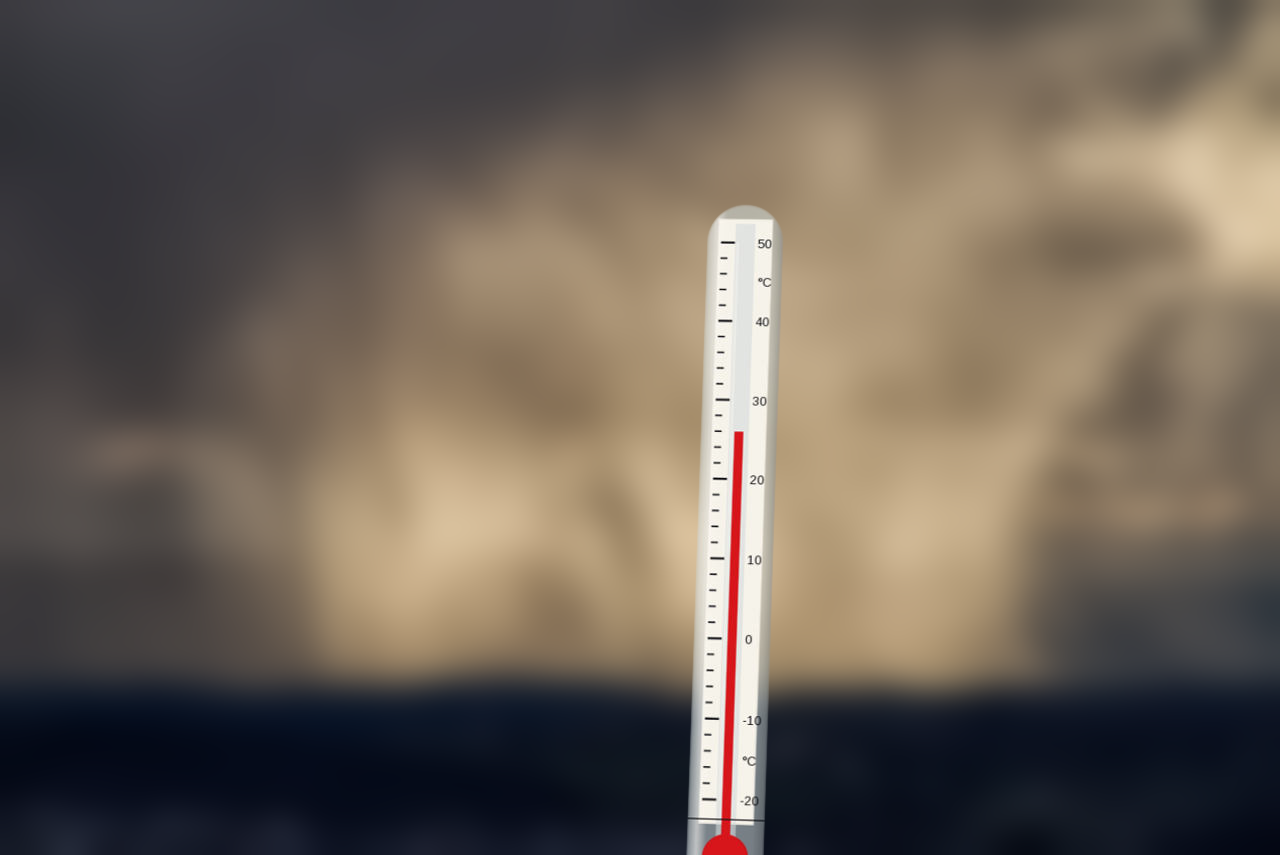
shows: 26 °C
